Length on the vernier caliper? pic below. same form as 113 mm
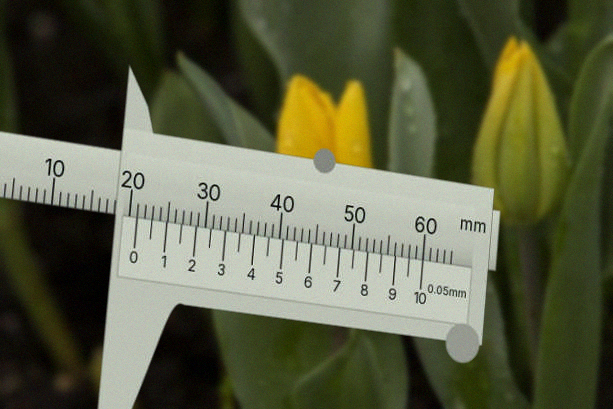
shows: 21.0 mm
